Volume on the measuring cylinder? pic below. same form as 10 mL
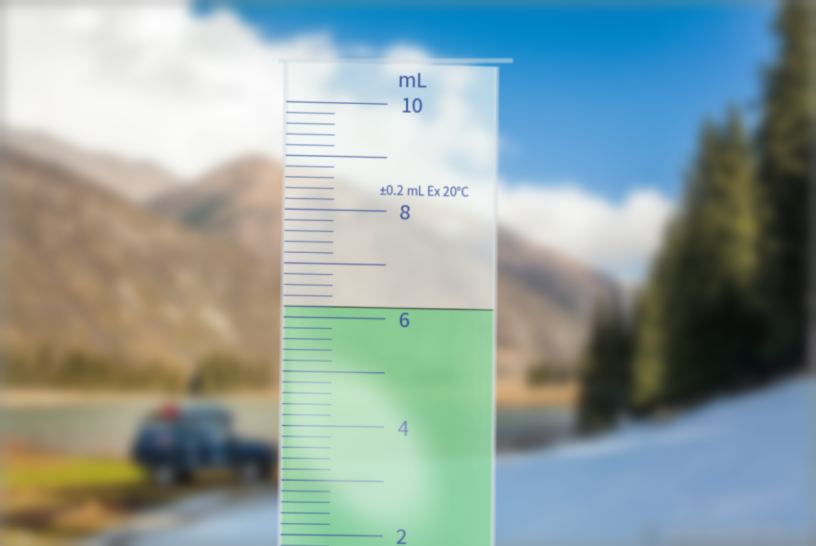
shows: 6.2 mL
